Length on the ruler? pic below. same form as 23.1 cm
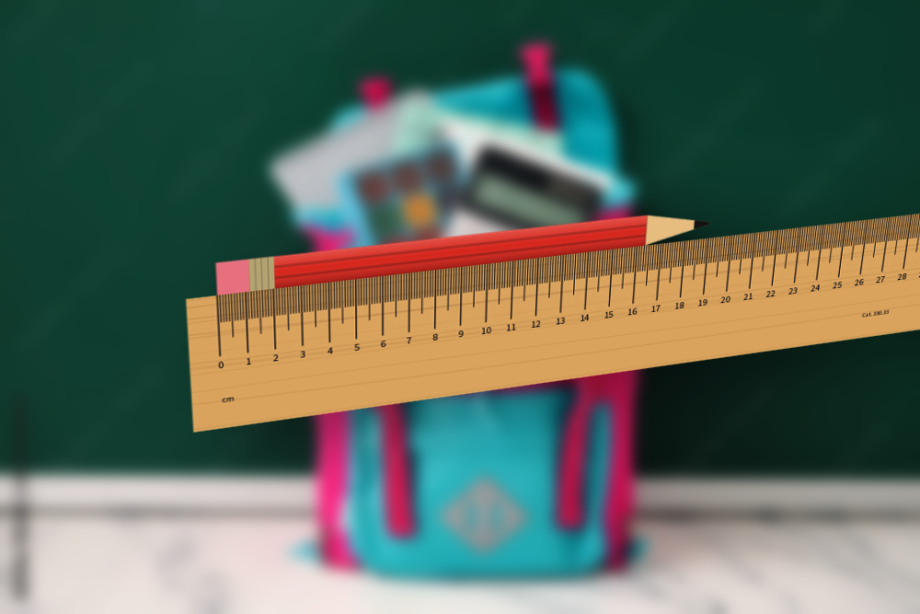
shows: 19 cm
